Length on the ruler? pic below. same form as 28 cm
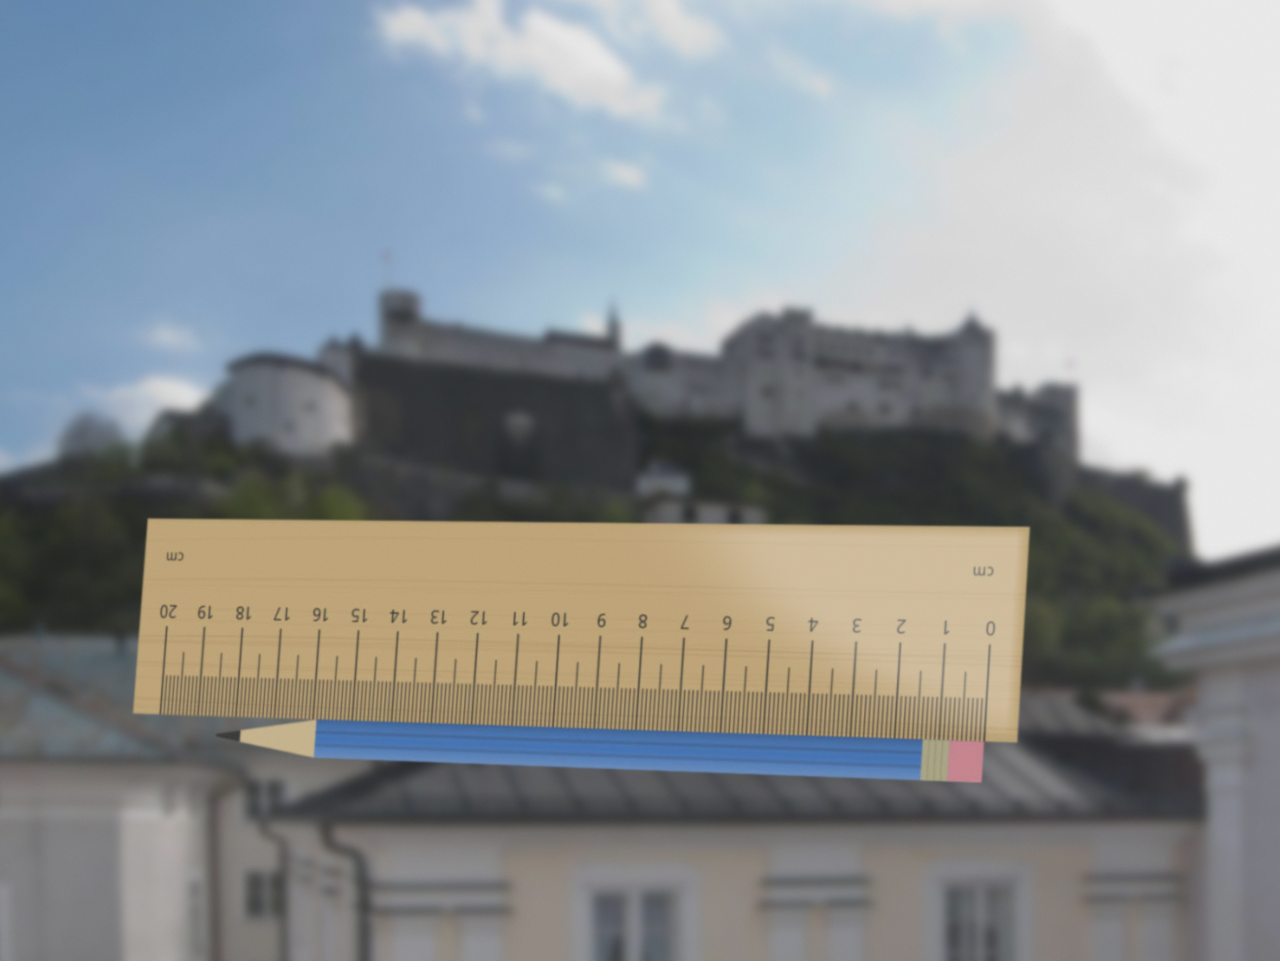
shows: 18.5 cm
